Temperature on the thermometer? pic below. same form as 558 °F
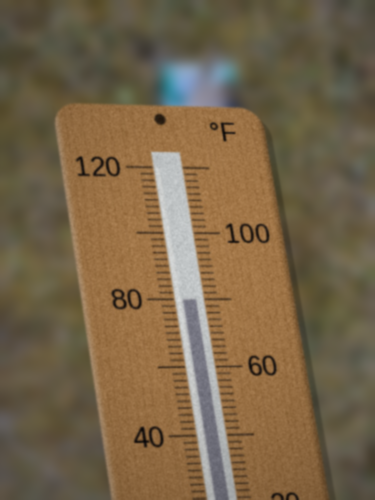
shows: 80 °F
